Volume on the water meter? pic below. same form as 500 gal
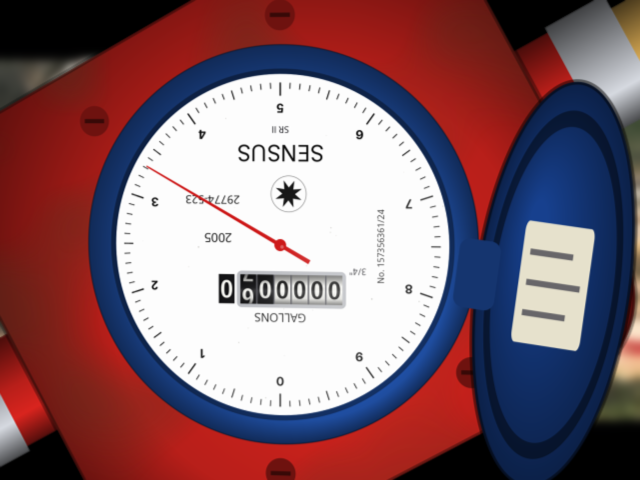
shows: 63.3 gal
